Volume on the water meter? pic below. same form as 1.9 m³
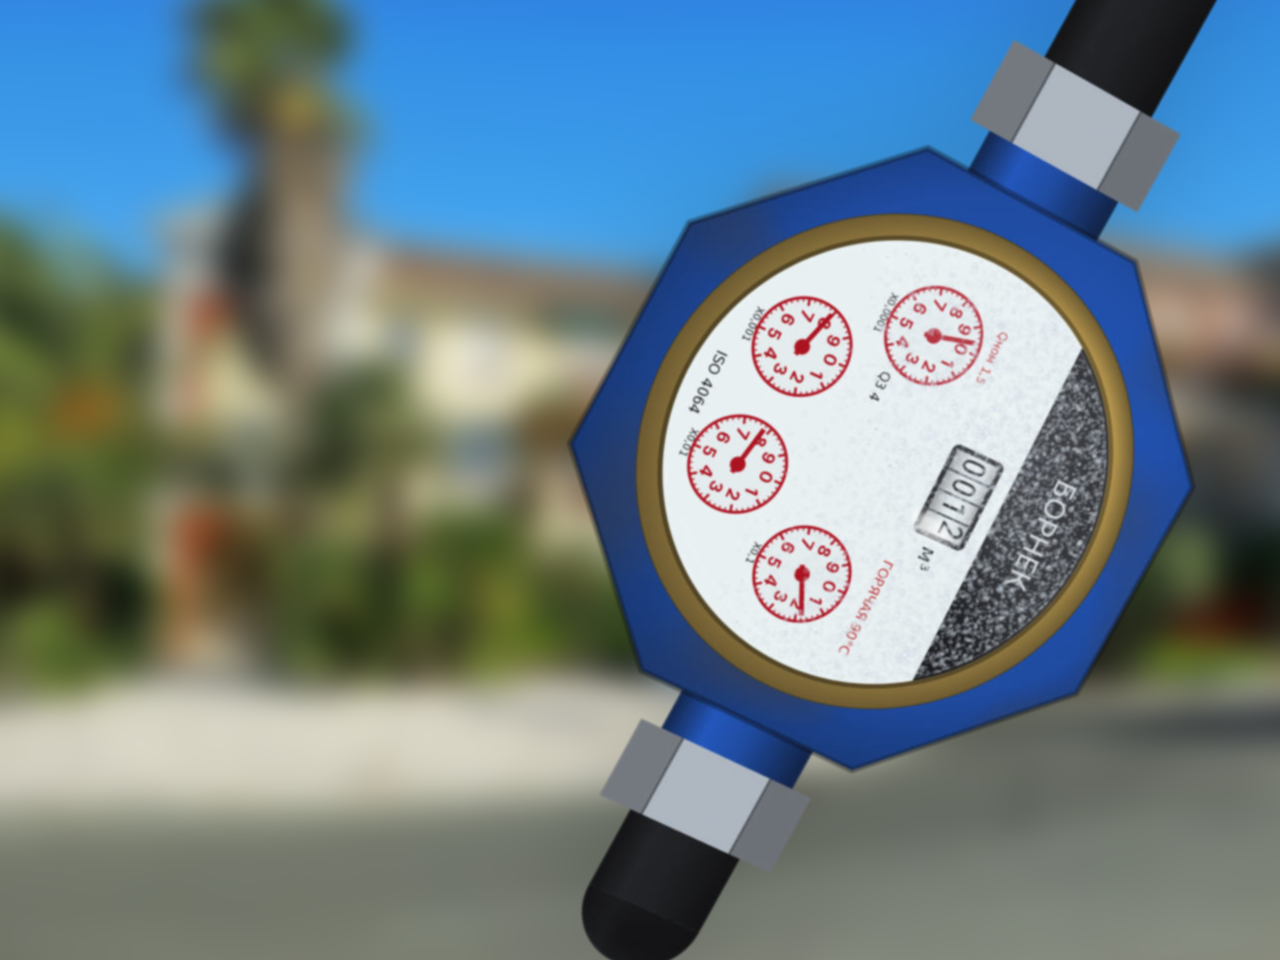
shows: 12.1779 m³
